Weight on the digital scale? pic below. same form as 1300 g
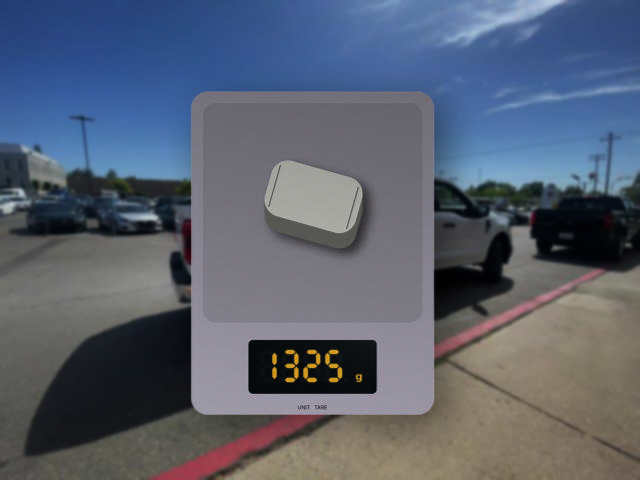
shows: 1325 g
